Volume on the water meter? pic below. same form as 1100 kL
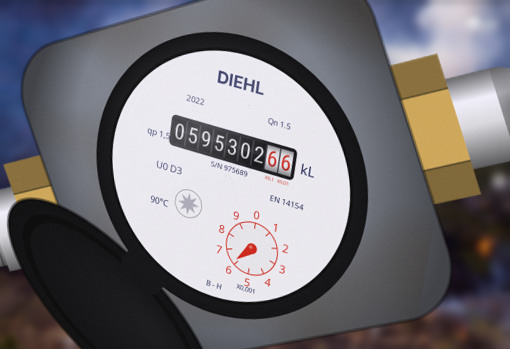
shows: 595302.666 kL
